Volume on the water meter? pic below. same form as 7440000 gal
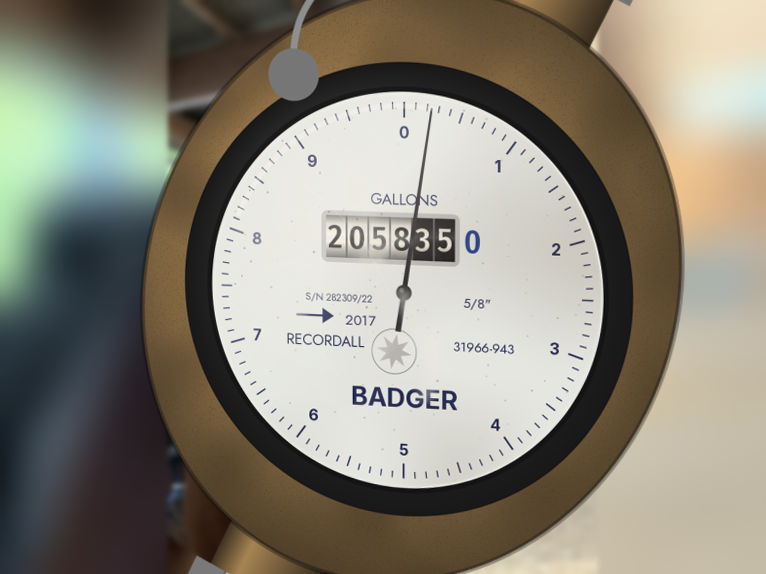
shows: 2058350.2 gal
